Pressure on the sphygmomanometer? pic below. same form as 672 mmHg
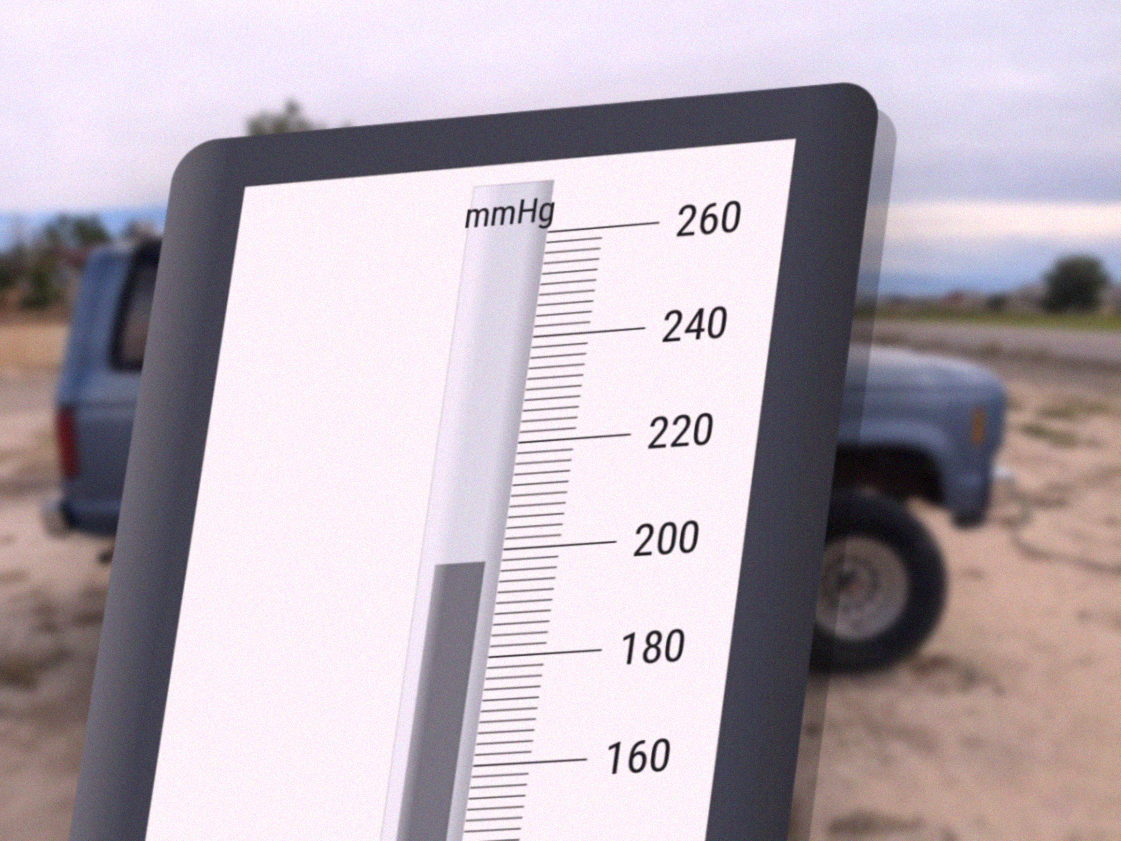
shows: 198 mmHg
